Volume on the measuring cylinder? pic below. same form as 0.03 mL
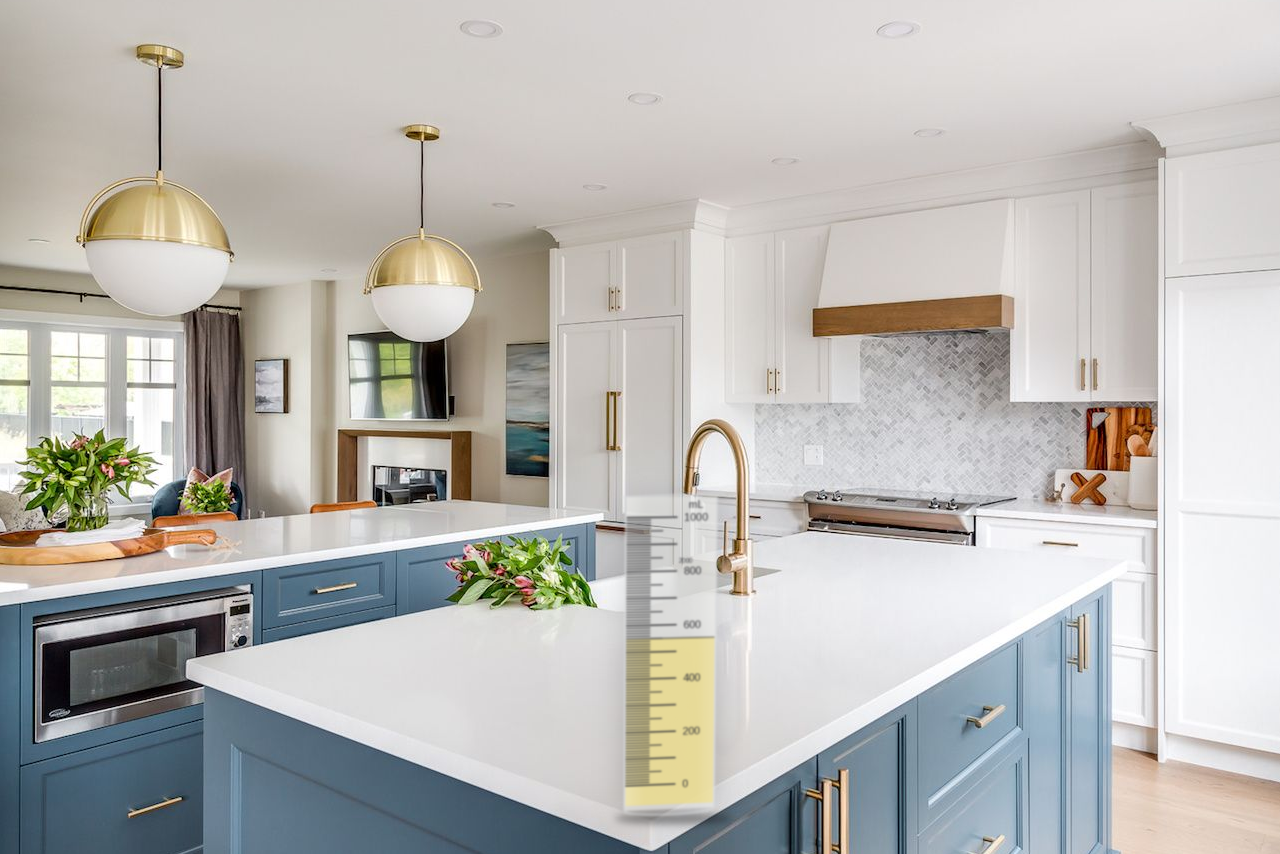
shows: 550 mL
